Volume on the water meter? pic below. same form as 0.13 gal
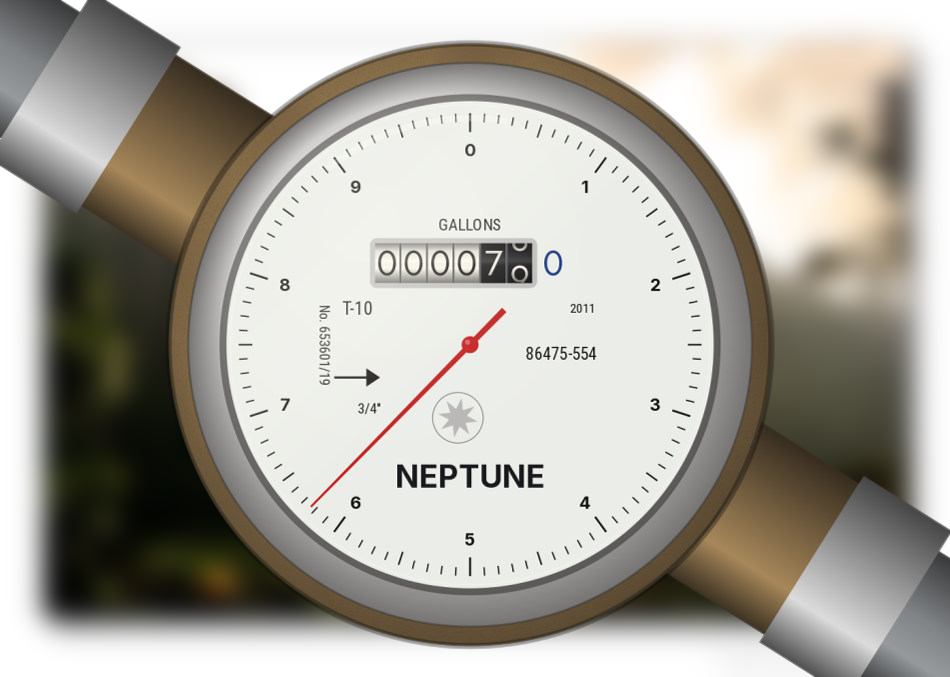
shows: 786.2 gal
